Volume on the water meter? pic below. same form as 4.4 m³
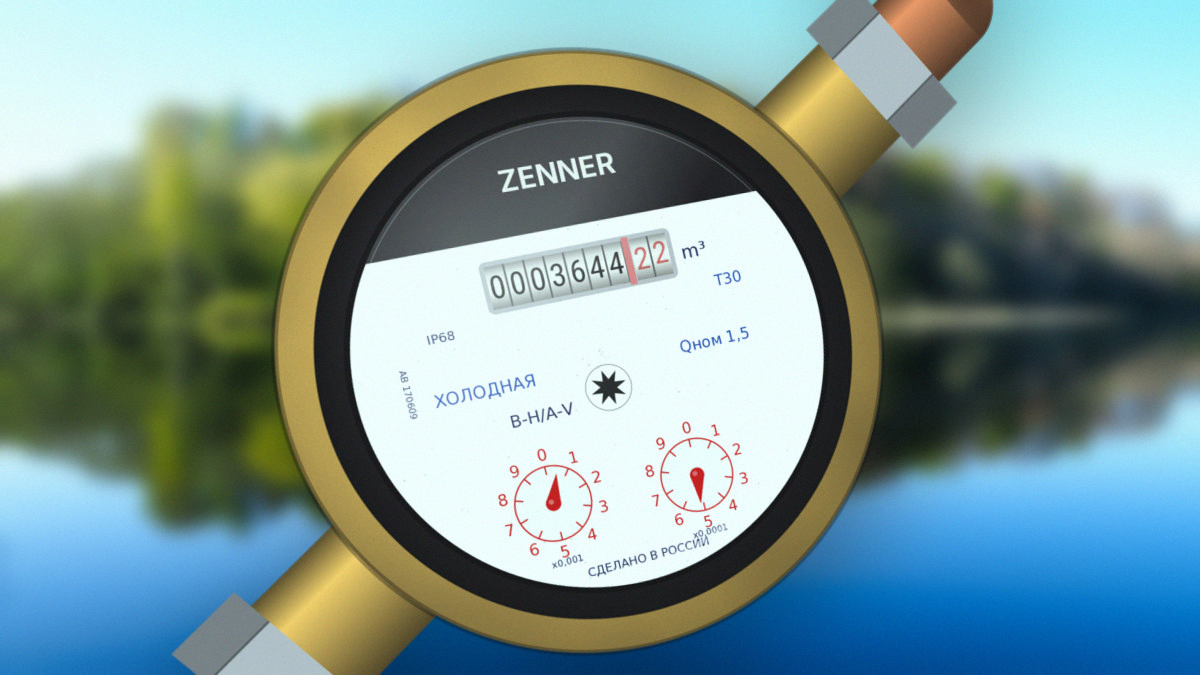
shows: 3644.2205 m³
